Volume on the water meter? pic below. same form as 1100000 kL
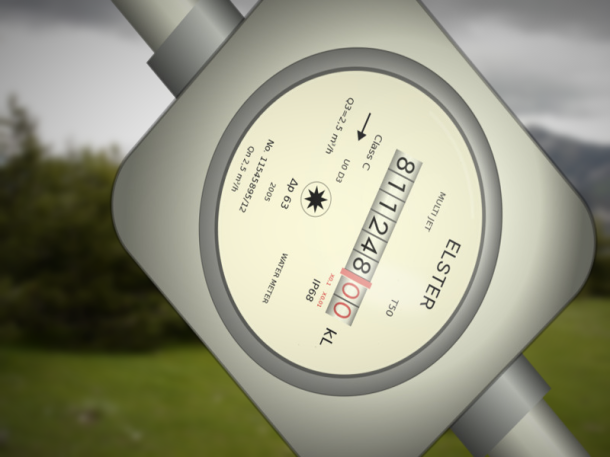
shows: 811248.00 kL
